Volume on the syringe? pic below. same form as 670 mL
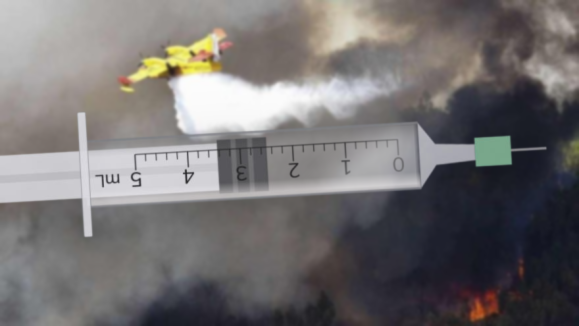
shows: 2.5 mL
